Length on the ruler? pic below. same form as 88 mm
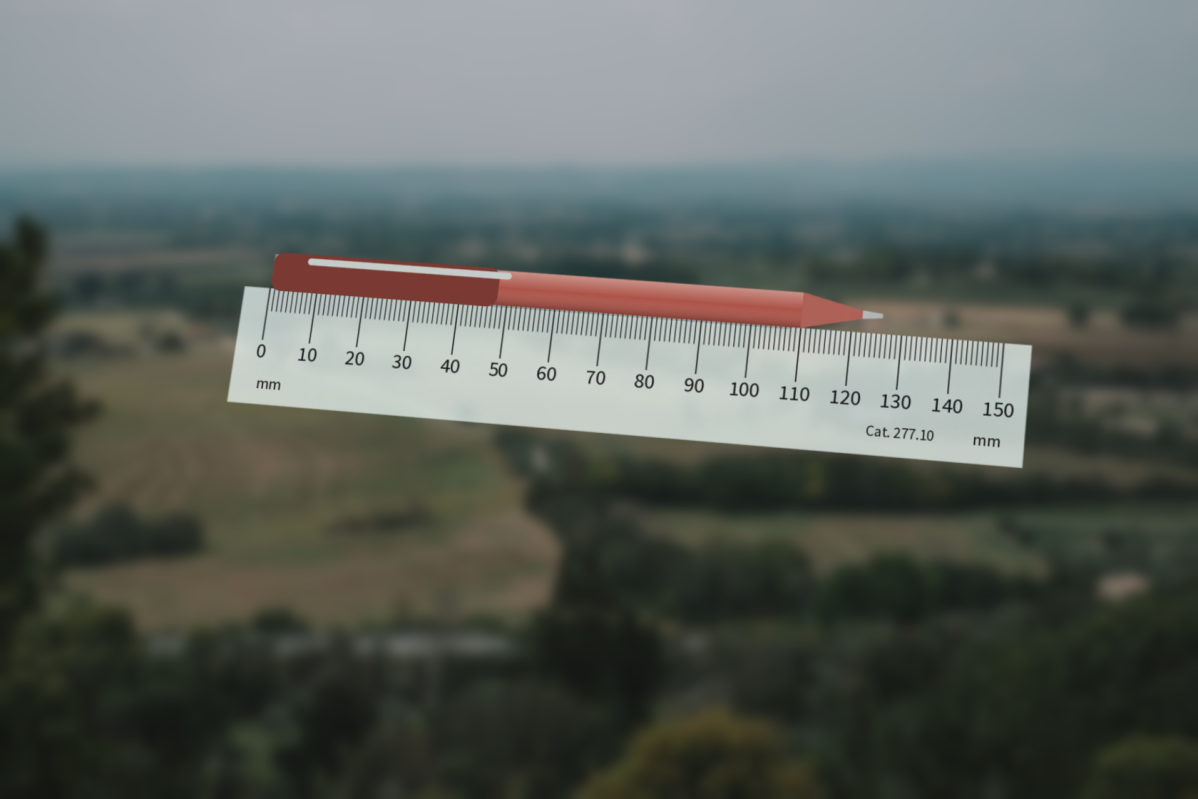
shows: 126 mm
